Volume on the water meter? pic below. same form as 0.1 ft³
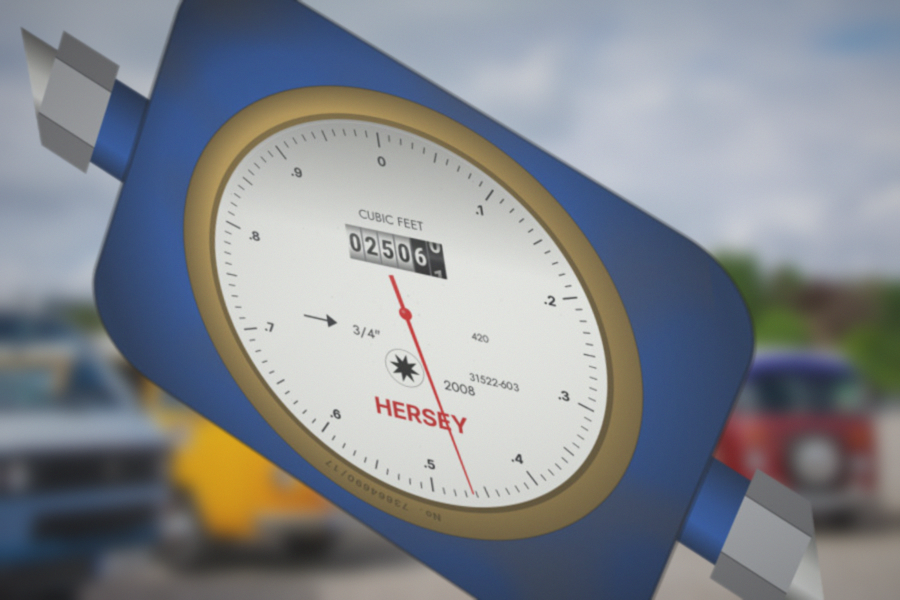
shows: 25060.46 ft³
